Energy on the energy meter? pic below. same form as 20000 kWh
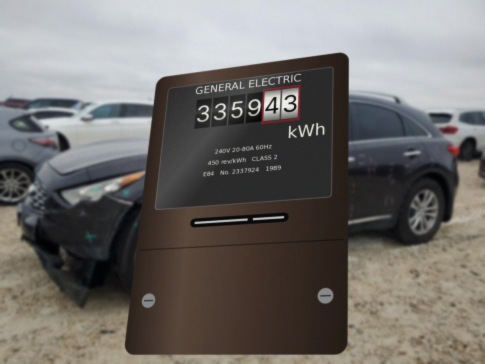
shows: 3359.43 kWh
